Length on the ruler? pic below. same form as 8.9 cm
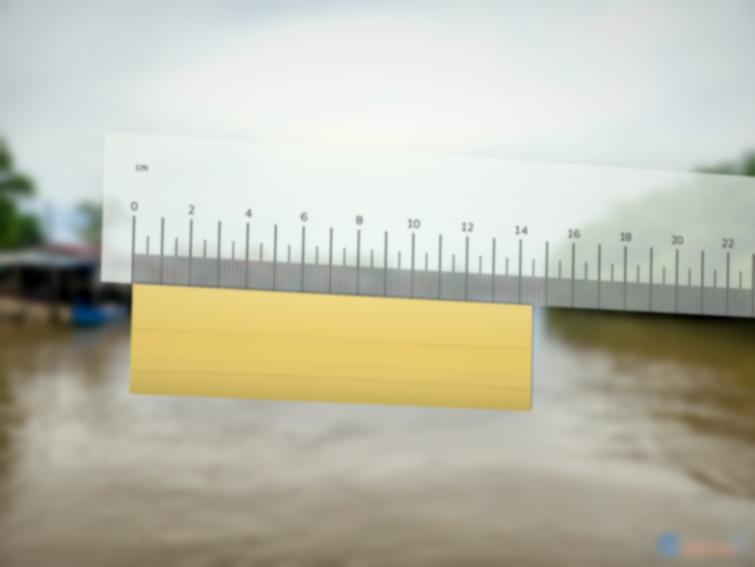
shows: 14.5 cm
